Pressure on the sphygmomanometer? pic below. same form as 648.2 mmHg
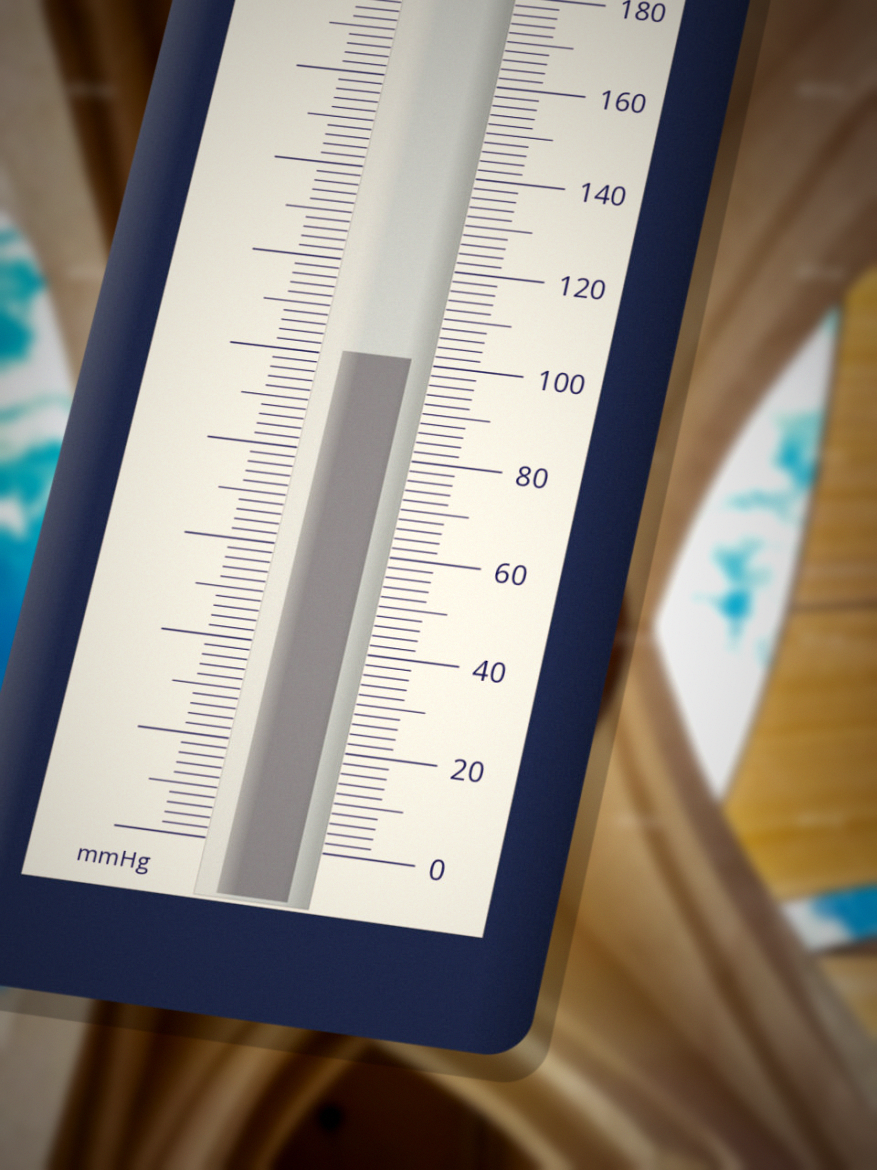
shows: 101 mmHg
